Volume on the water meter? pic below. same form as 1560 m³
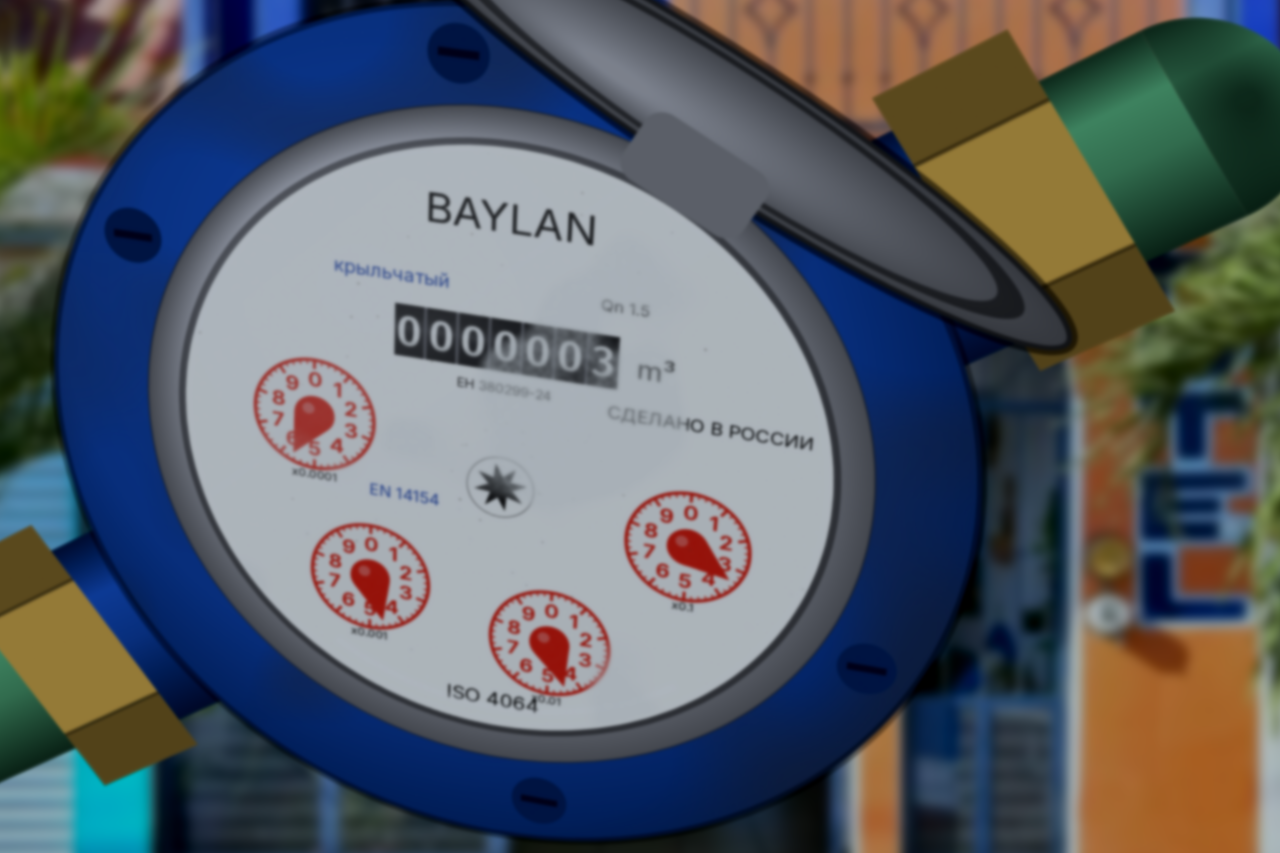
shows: 3.3445 m³
